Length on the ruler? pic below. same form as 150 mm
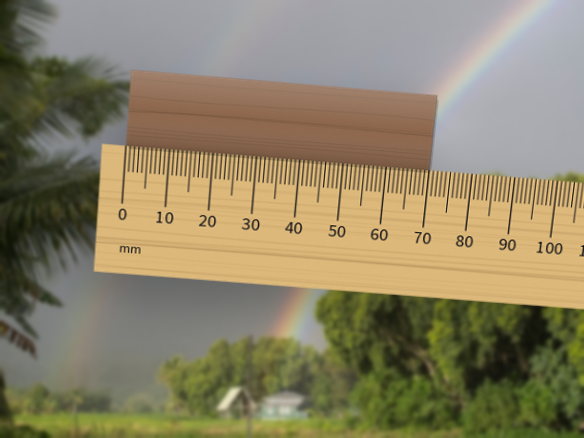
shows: 70 mm
